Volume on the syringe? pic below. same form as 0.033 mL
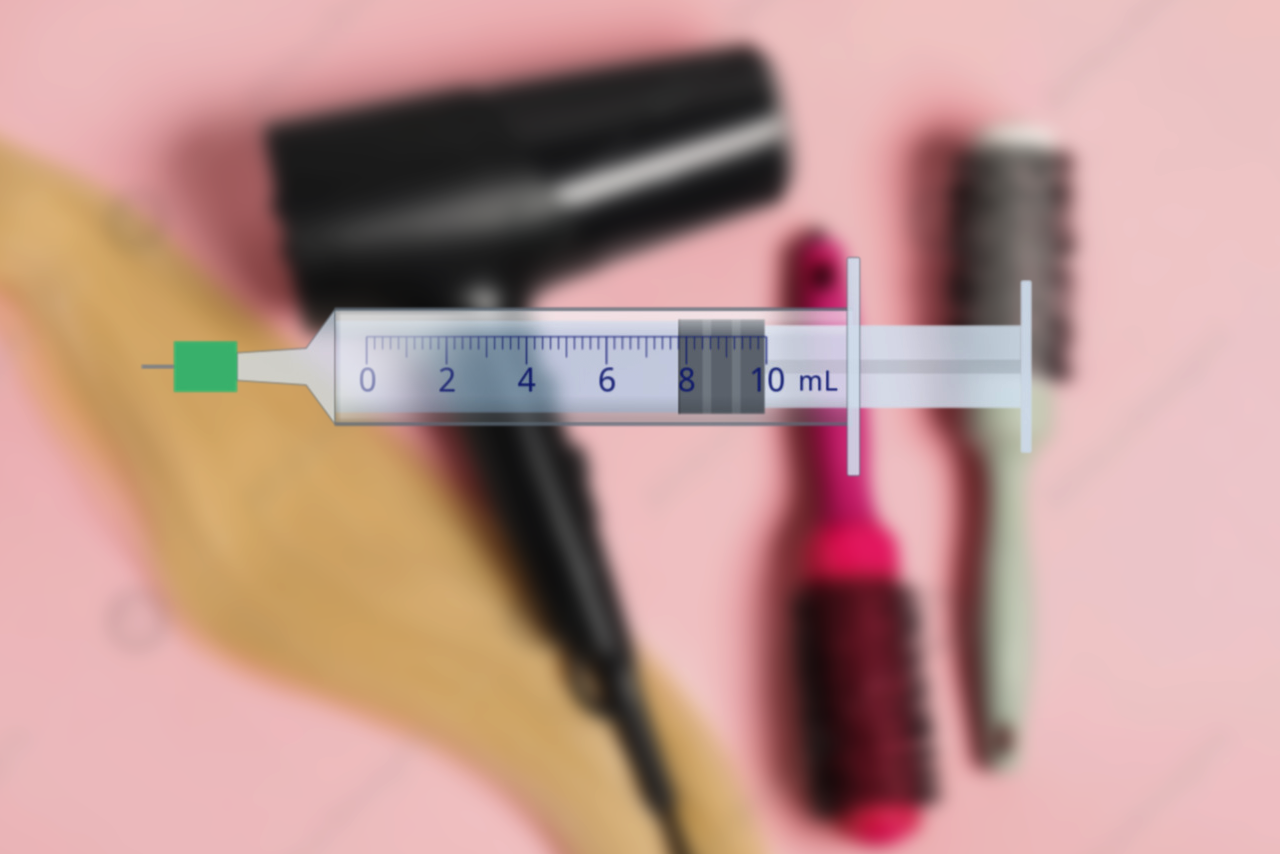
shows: 7.8 mL
